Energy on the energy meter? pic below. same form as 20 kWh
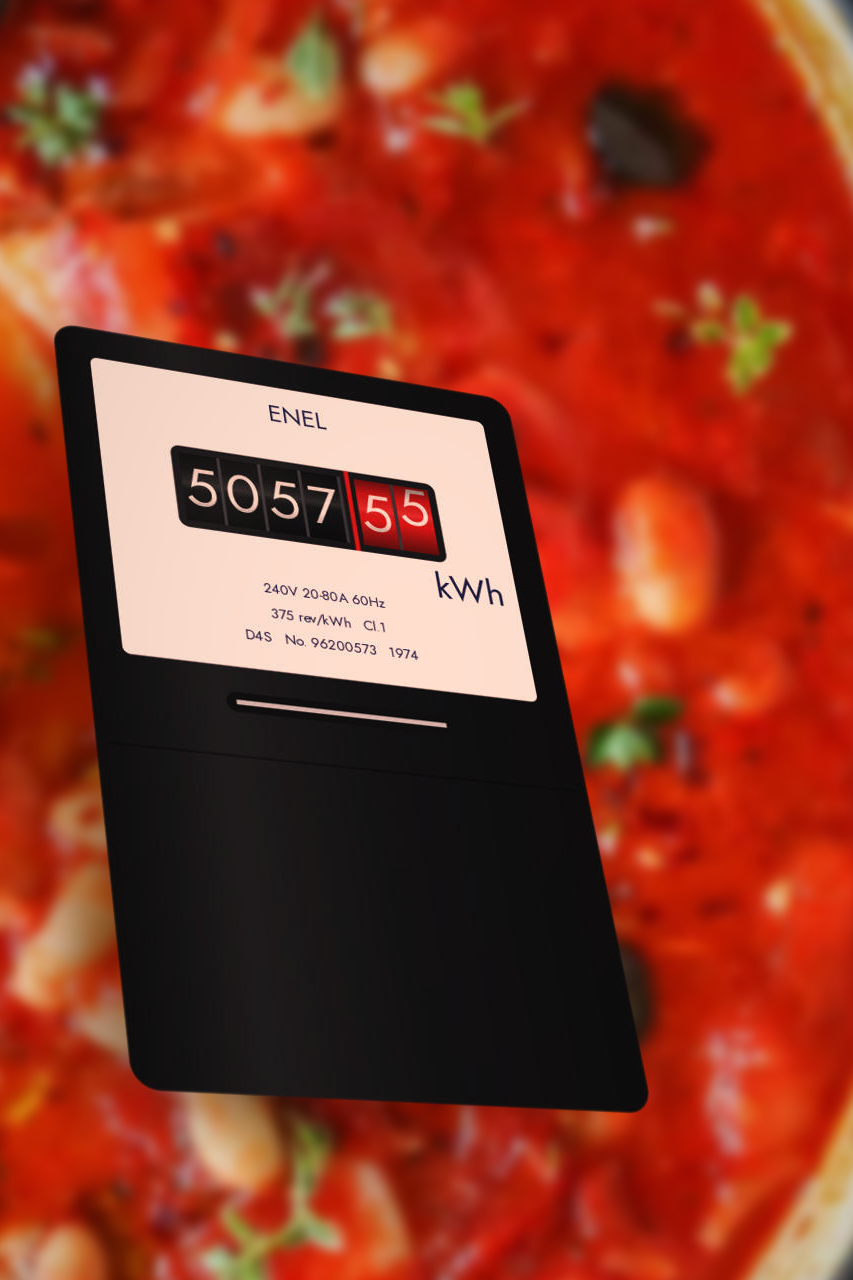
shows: 5057.55 kWh
